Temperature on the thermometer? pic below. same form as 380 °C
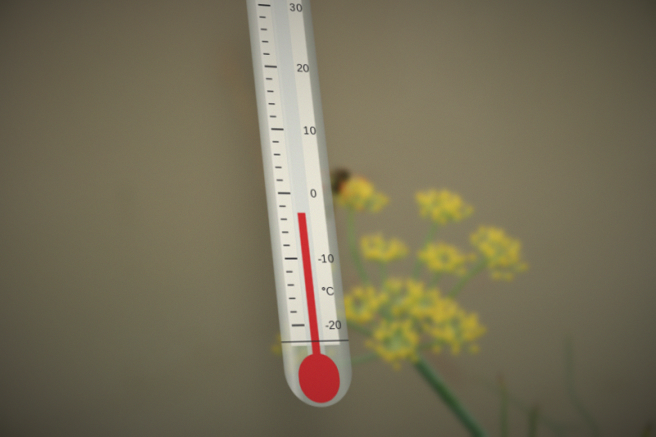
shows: -3 °C
